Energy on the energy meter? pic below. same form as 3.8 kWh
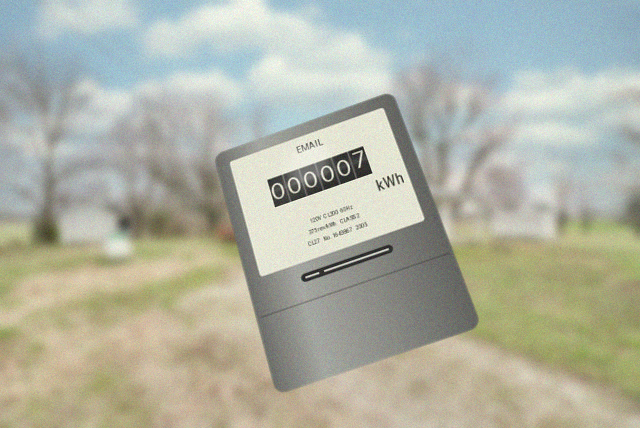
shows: 7 kWh
